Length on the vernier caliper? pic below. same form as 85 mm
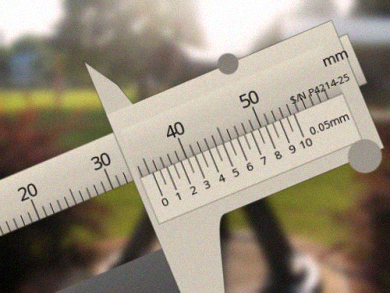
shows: 35.4 mm
